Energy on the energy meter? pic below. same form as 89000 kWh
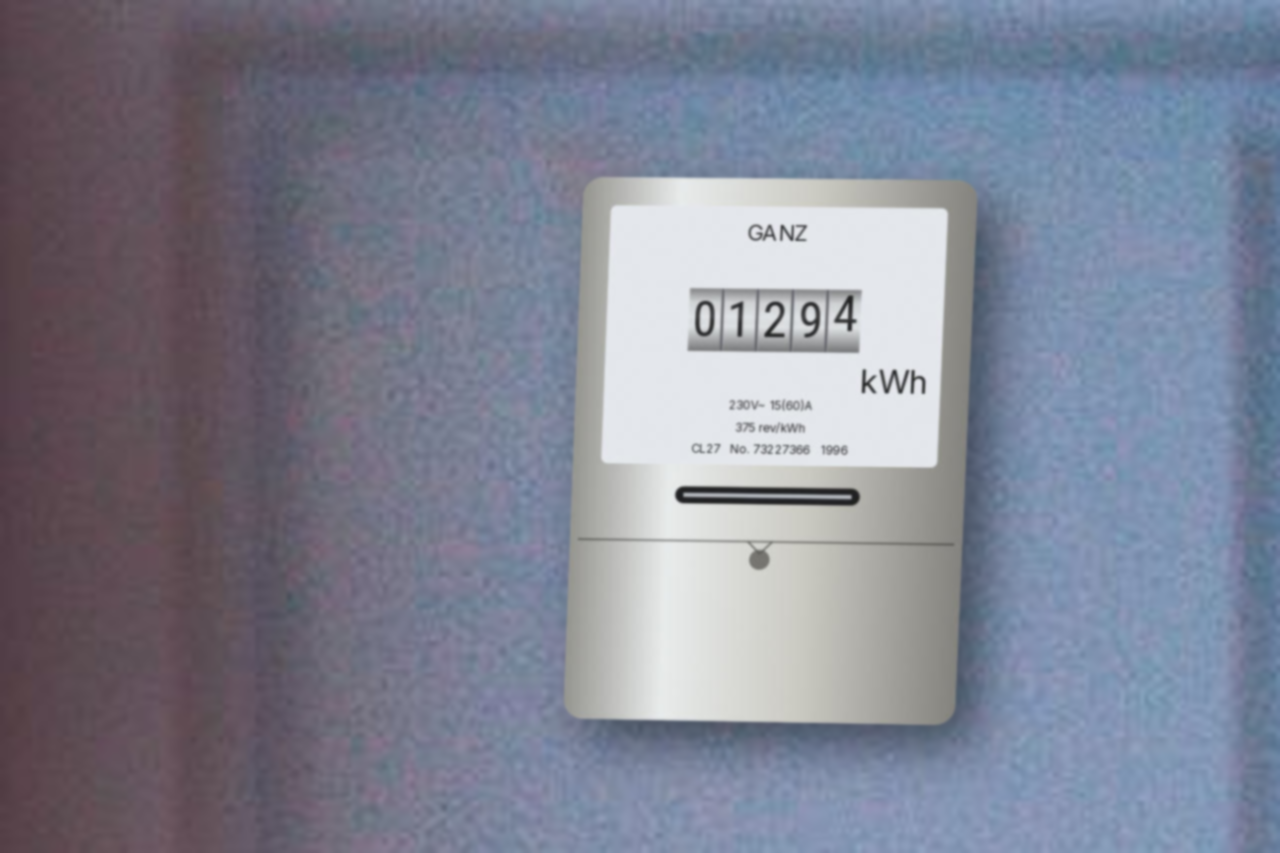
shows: 1294 kWh
